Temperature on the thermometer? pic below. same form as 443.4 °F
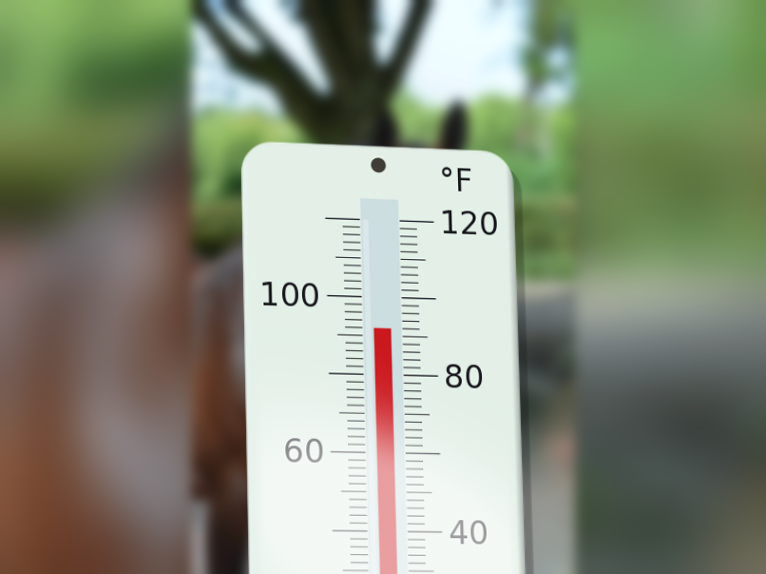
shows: 92 °F
